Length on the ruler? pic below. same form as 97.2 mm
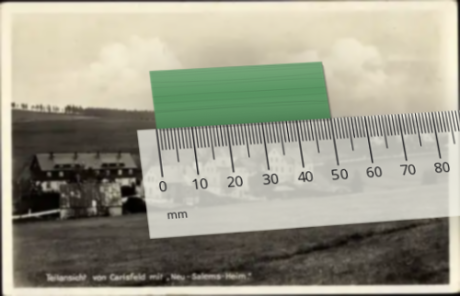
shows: 50 mm
